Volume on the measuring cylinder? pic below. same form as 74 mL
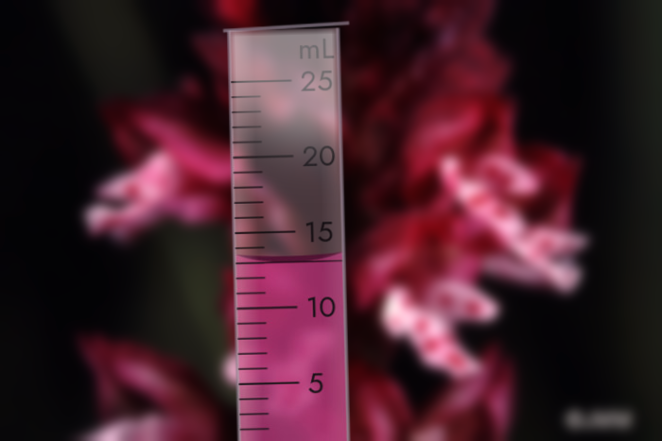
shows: 13 mL
